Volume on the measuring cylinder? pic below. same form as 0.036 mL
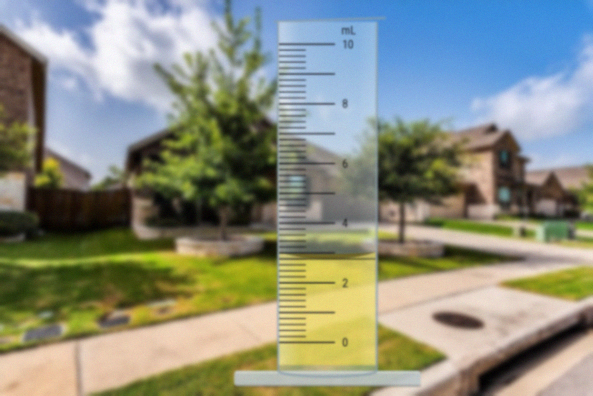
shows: 2.8 mL
